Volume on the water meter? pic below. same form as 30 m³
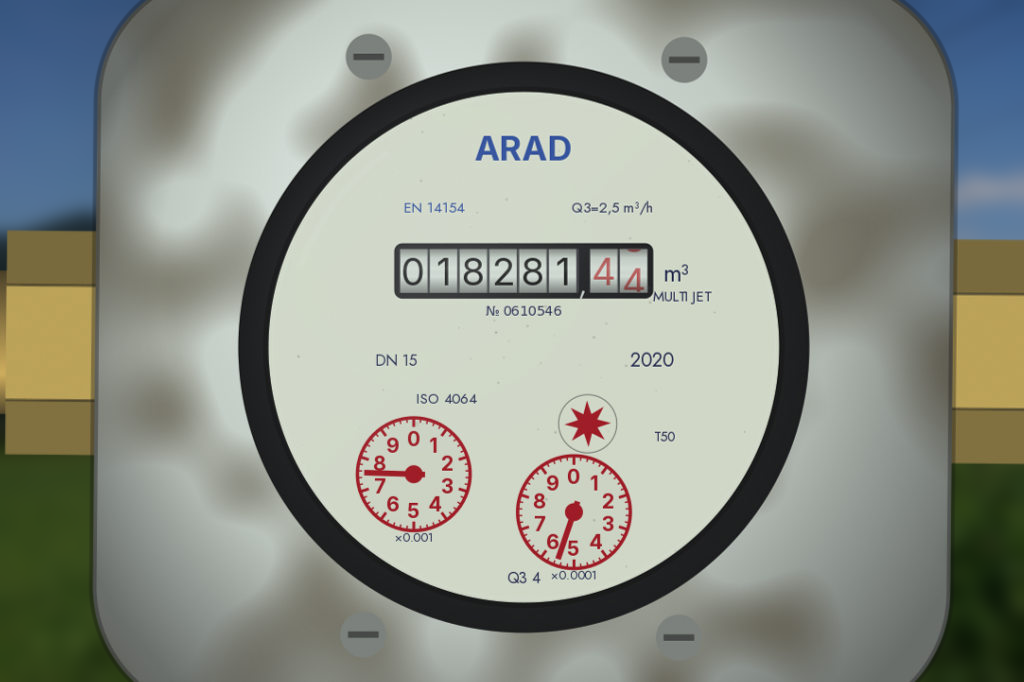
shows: 18281.4375 m³
